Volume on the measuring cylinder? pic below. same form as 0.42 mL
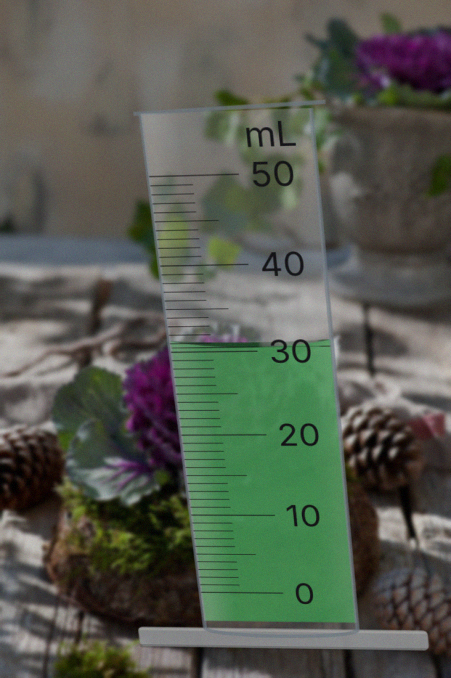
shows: 30.5 mL
